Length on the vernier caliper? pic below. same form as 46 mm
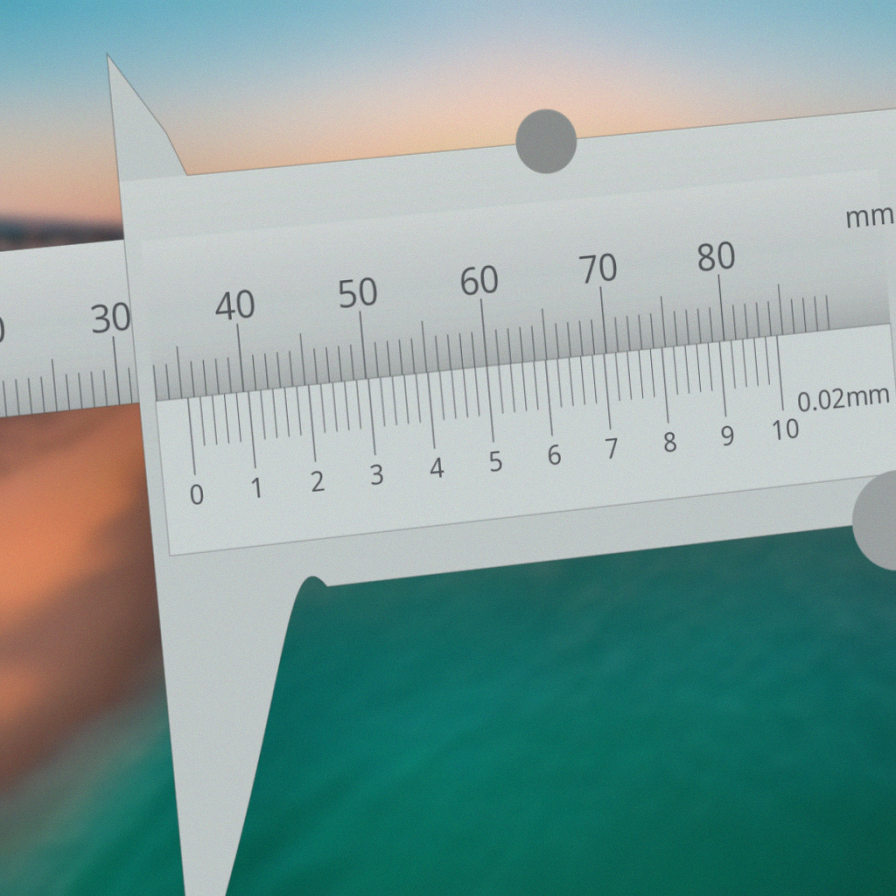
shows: 35.5 mm
